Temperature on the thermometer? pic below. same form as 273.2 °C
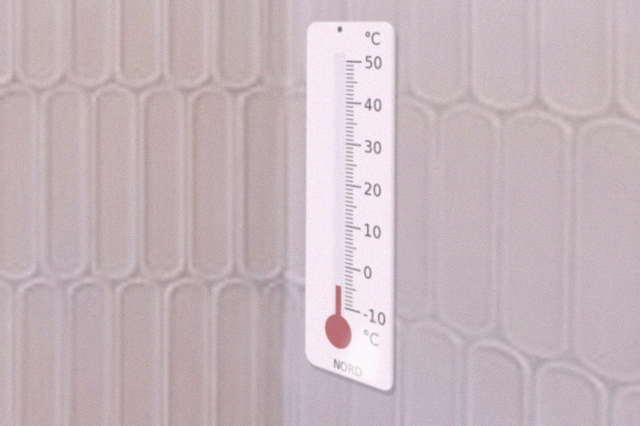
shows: -5 °C
